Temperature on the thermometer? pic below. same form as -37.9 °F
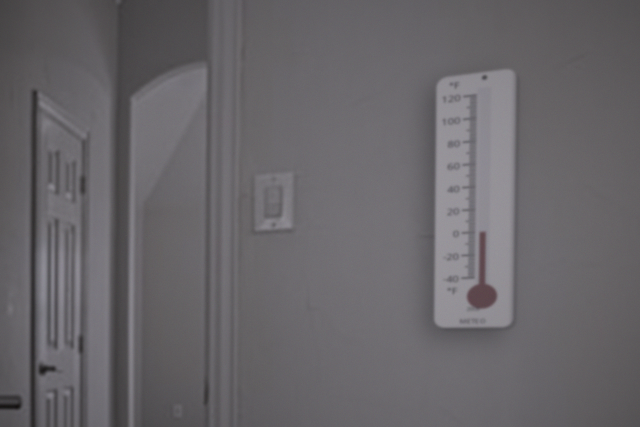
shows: 0 °F
